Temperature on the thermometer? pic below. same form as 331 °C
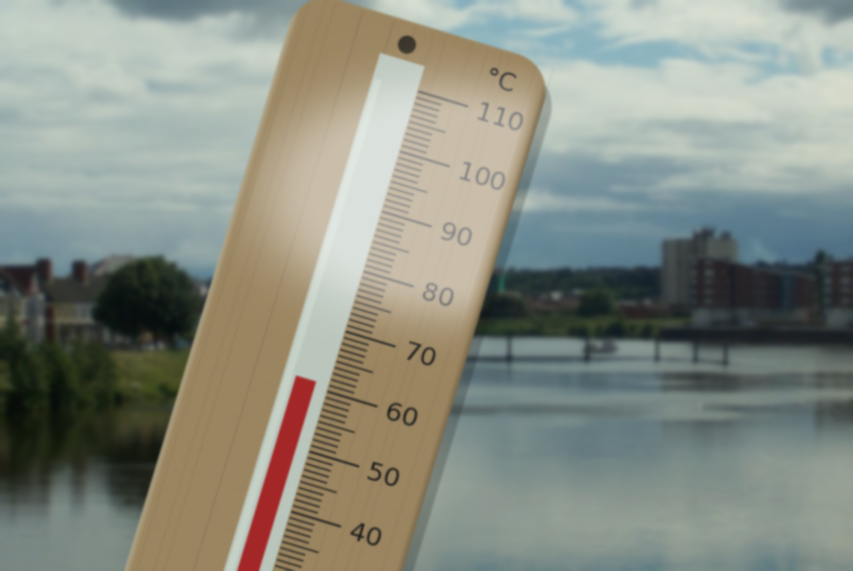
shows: 61 °C
